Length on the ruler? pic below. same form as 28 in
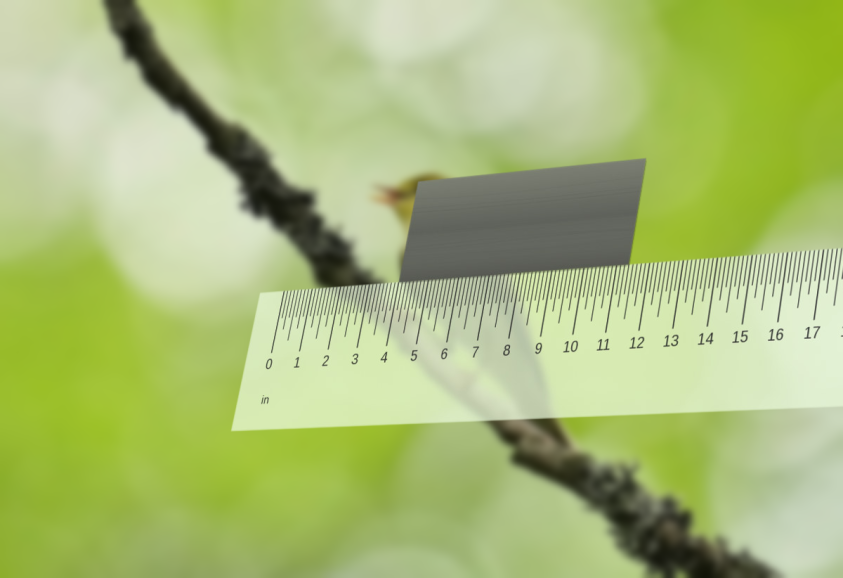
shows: 7.375 in
